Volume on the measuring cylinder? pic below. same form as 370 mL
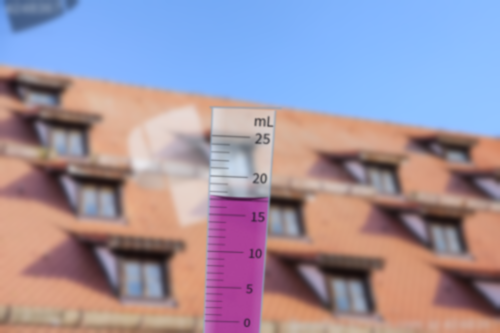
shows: 17 mL
